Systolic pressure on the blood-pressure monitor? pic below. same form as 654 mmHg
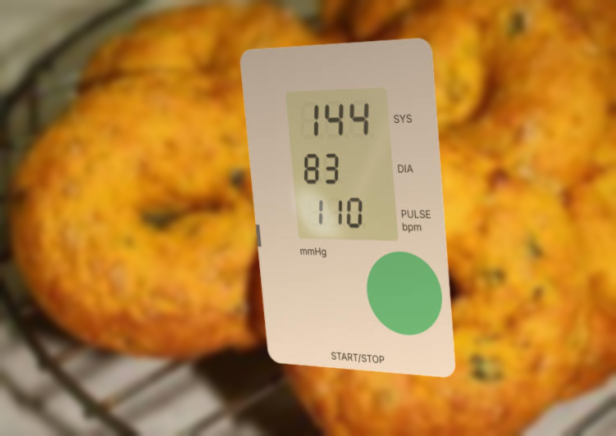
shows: 144 mmHg
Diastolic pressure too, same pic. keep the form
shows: 83 mmHg
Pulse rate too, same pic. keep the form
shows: 110 bpm
